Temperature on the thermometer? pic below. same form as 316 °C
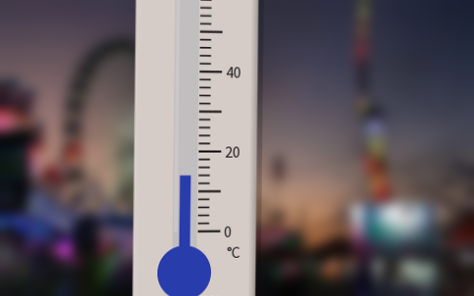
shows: 14 °C
